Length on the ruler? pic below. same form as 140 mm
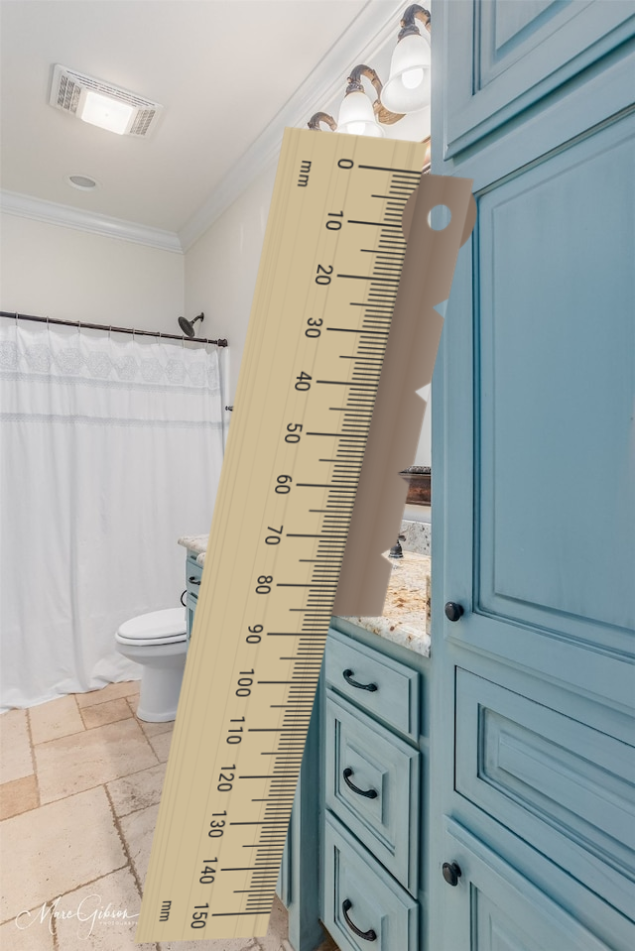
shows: 86 mm
